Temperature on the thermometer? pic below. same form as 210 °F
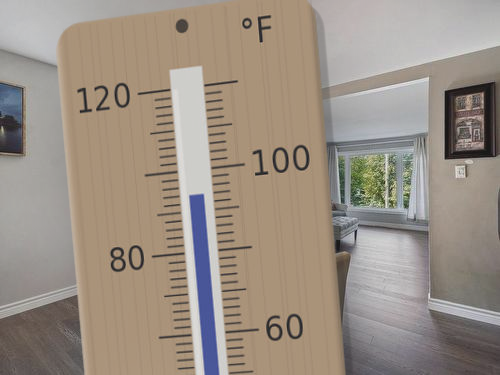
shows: 94 °F
